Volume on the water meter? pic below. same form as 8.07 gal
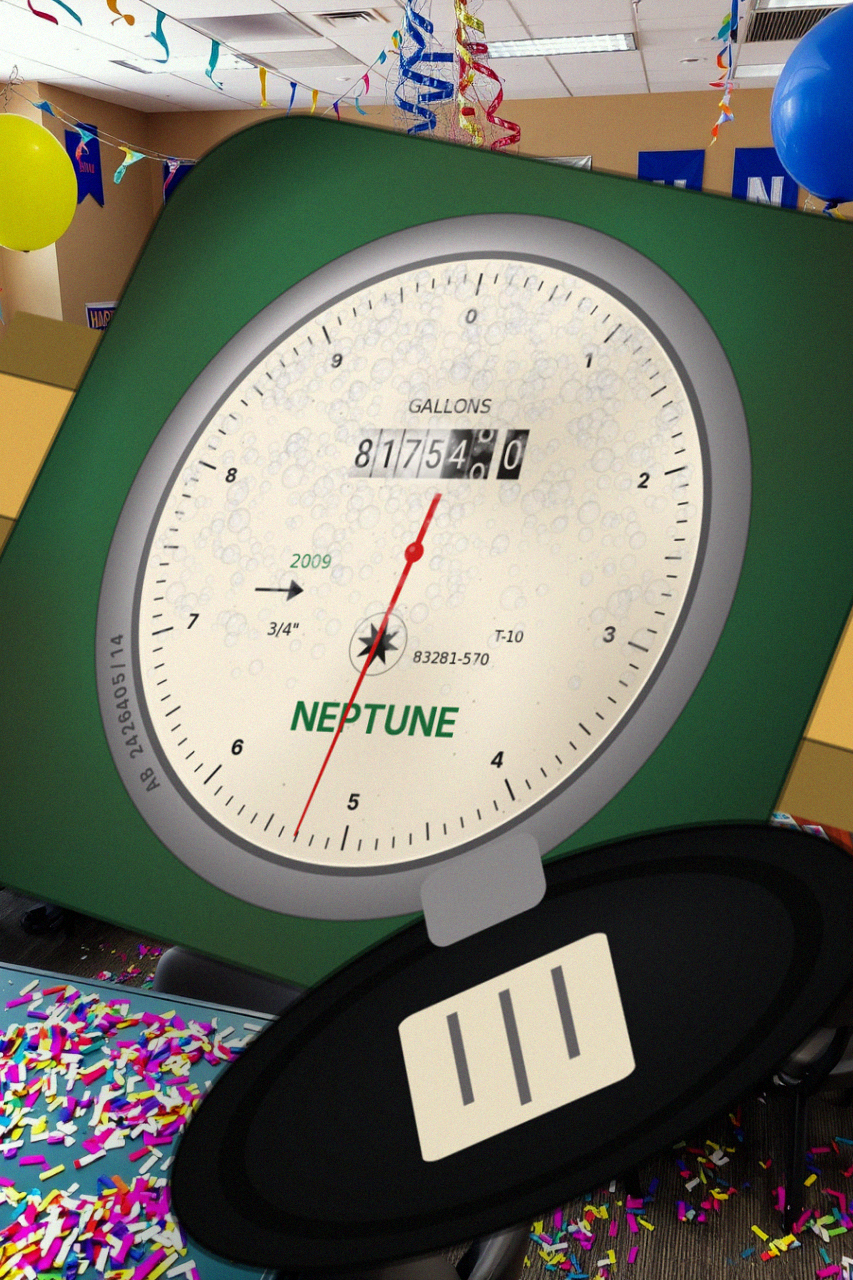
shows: 8175485.3 gal
